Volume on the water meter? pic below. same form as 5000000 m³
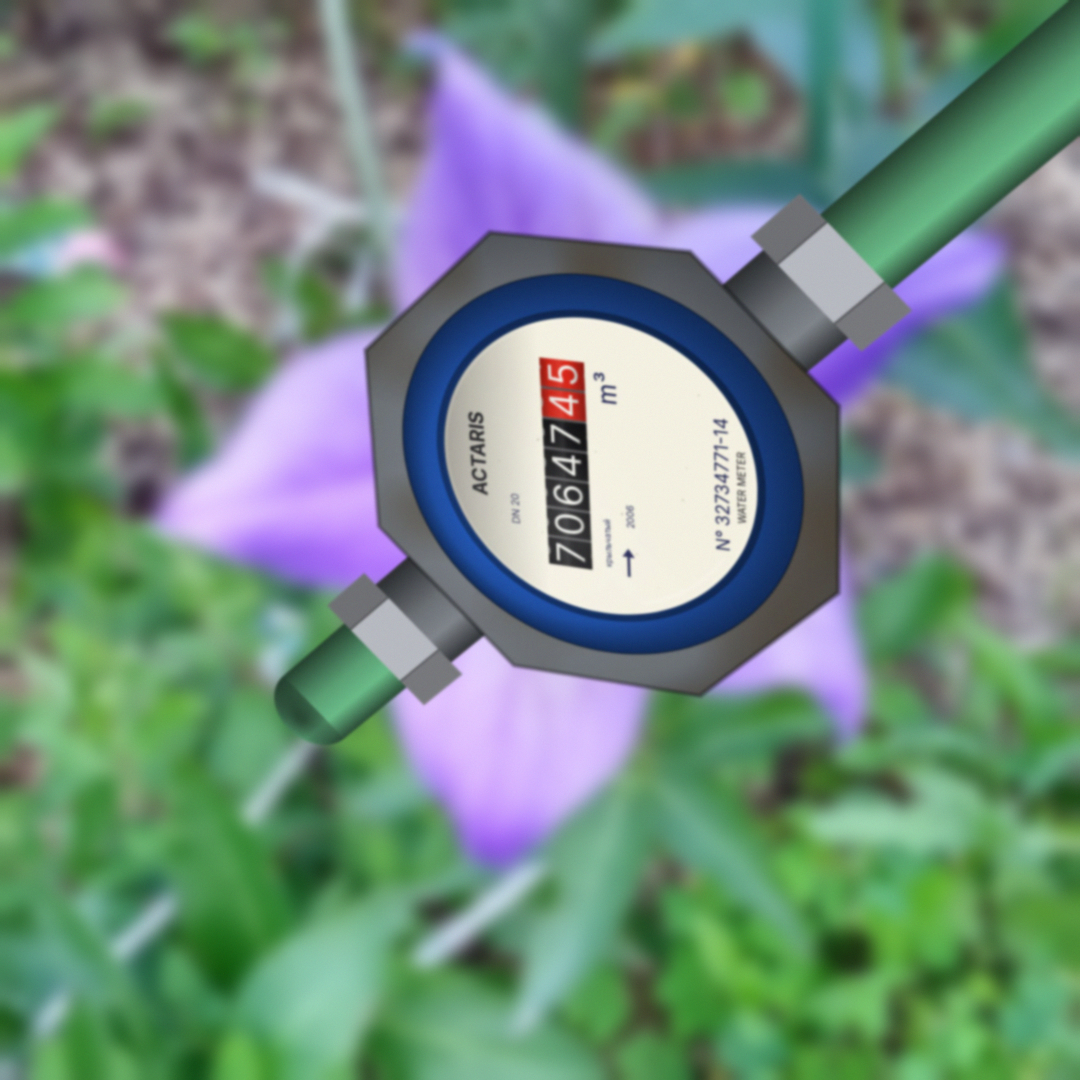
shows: 70647.45 m³
